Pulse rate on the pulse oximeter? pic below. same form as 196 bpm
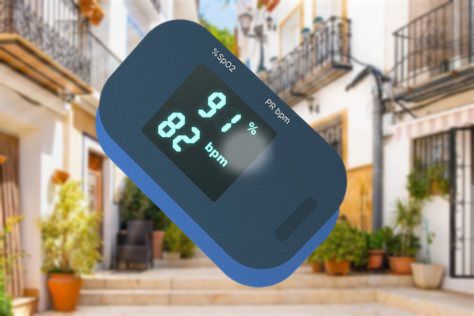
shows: 82 bpm
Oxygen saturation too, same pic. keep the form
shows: 91 %
